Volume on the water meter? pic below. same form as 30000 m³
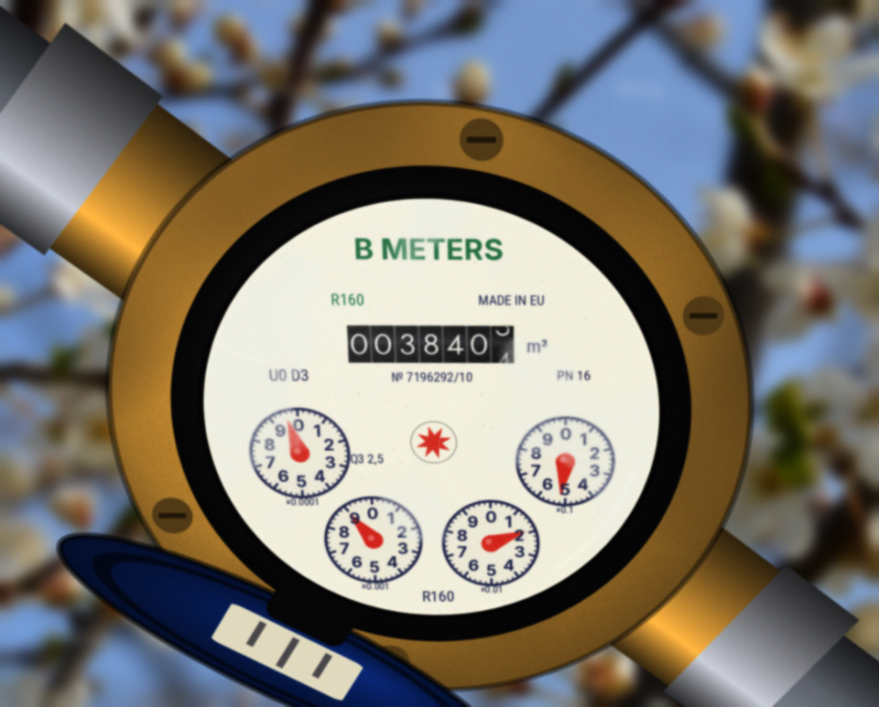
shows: 38403.5189 m³
